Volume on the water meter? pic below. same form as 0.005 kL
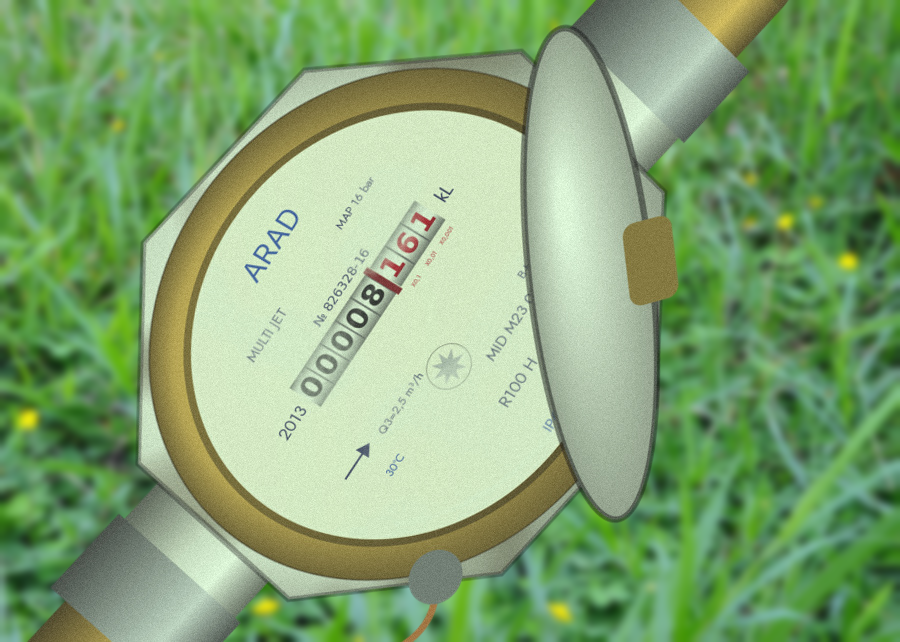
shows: 8.161 kL
